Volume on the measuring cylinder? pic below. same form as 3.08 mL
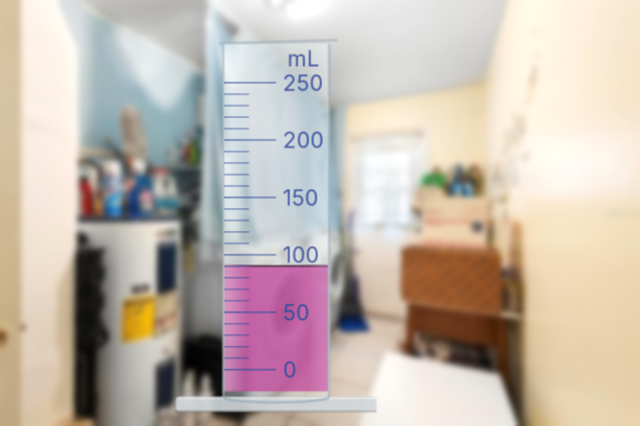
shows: 90 mL
